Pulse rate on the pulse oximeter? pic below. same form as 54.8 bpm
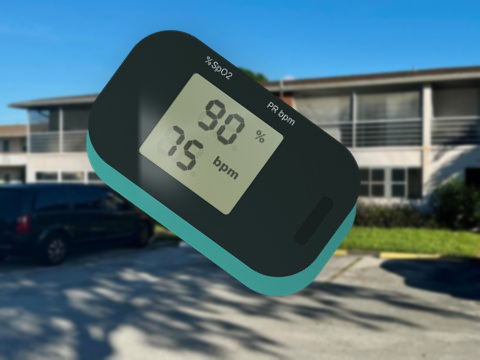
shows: 75 bpm
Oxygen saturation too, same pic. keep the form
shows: 90 %
